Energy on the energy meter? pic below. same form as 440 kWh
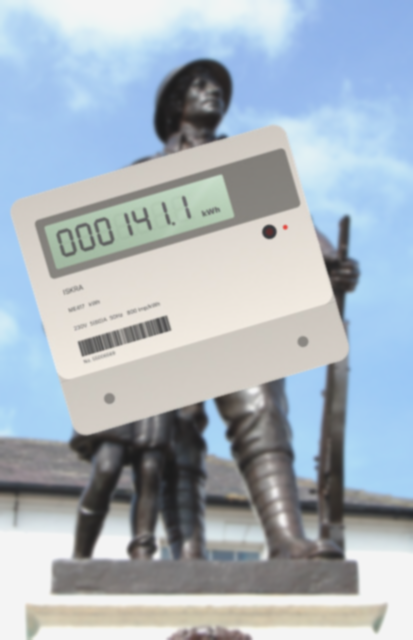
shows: 141.1 kWh
